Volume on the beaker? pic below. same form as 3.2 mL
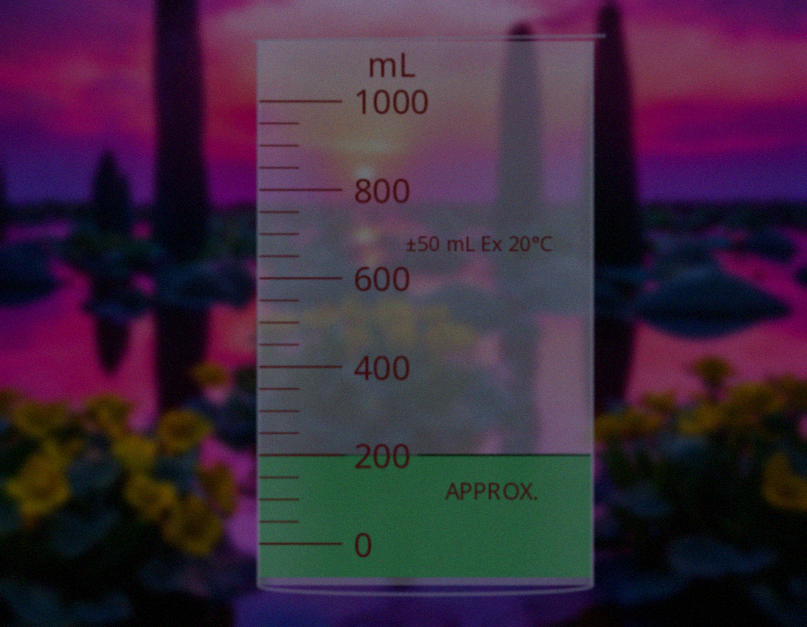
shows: 200 mL
